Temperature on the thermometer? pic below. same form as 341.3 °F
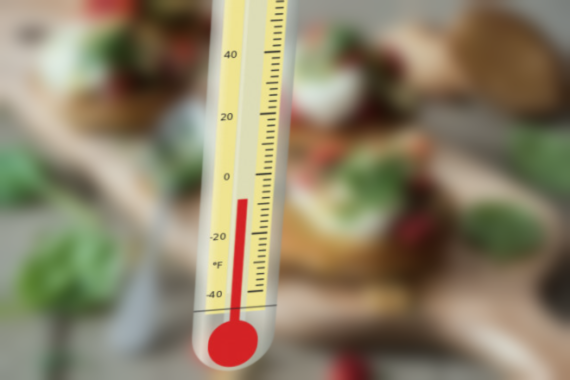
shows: -8 °F
